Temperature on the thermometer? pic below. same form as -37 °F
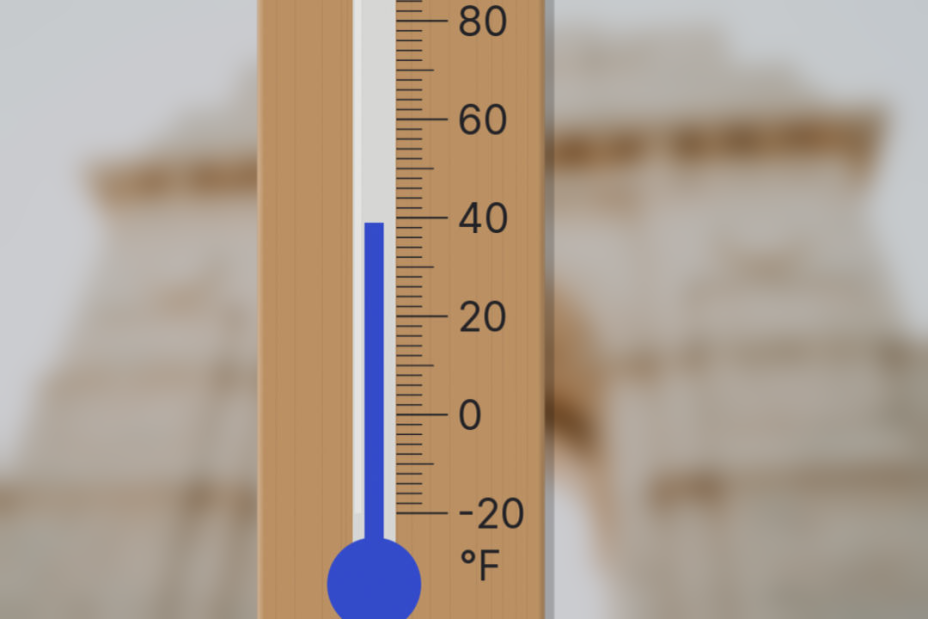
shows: 39 °F
